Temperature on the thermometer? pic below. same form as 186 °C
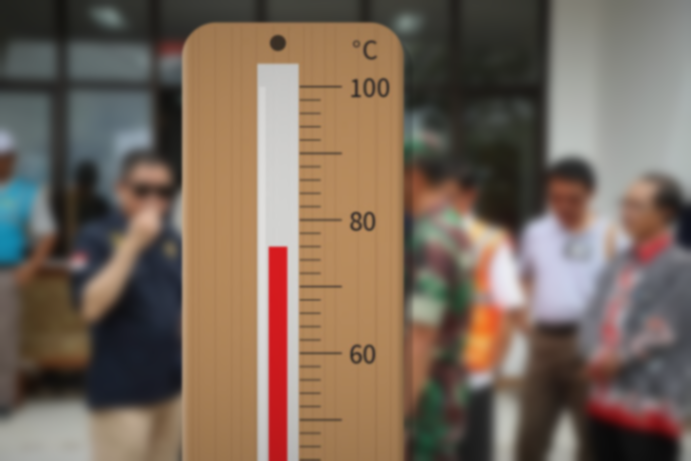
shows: 76 °C
